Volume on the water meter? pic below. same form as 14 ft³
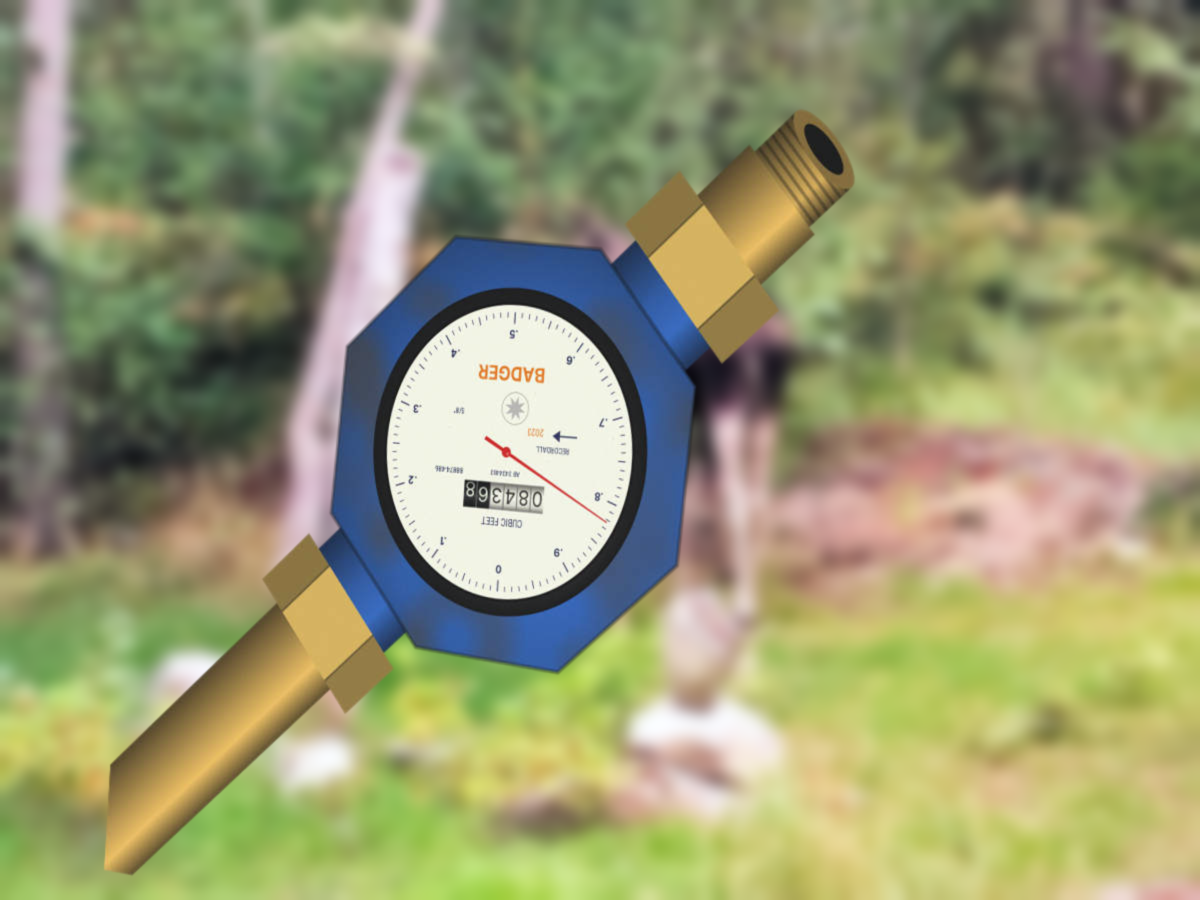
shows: 84367.82 ft³
